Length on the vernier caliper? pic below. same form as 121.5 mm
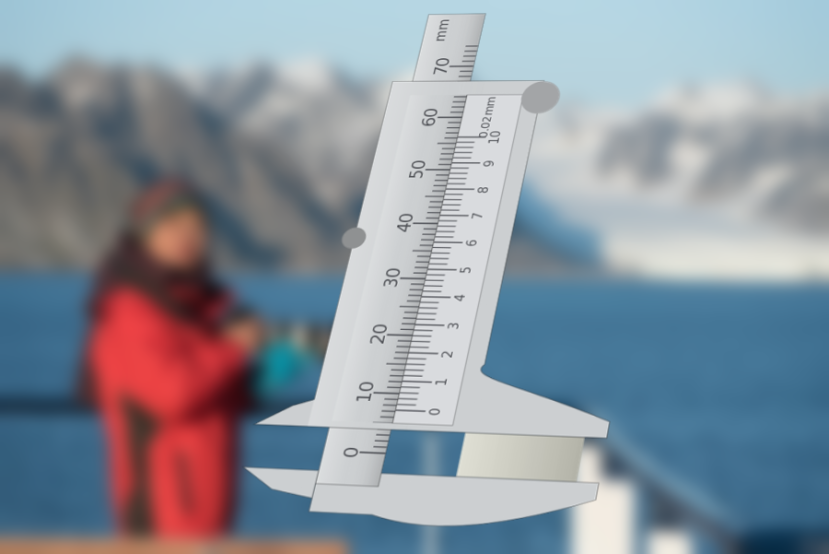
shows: 7.2 mm
